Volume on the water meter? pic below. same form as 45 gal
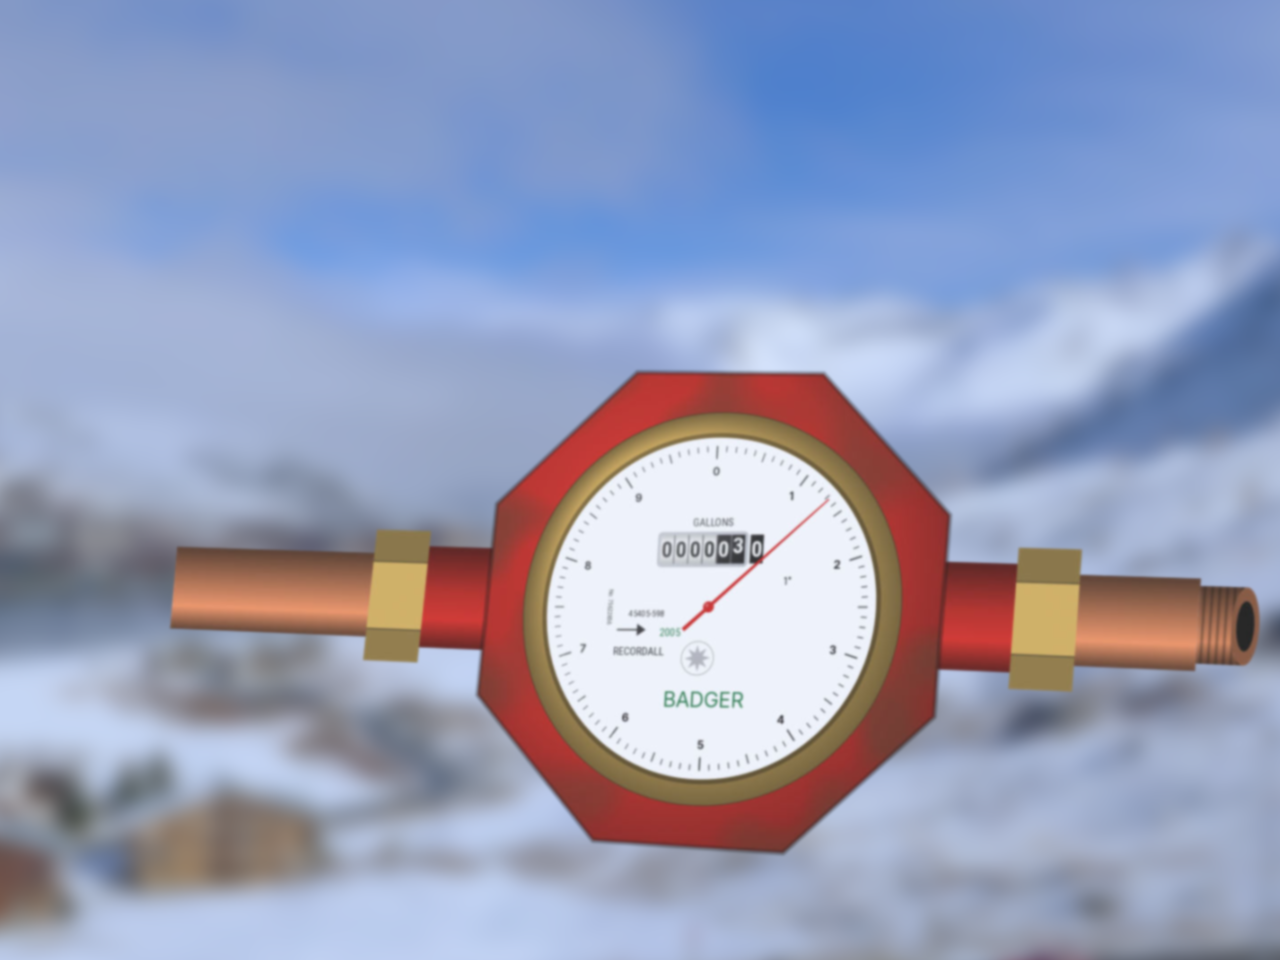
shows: 31.3 gal
